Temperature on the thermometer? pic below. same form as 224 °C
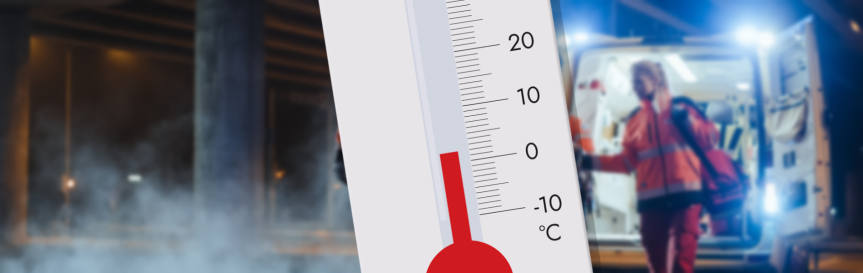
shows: 2 °C
